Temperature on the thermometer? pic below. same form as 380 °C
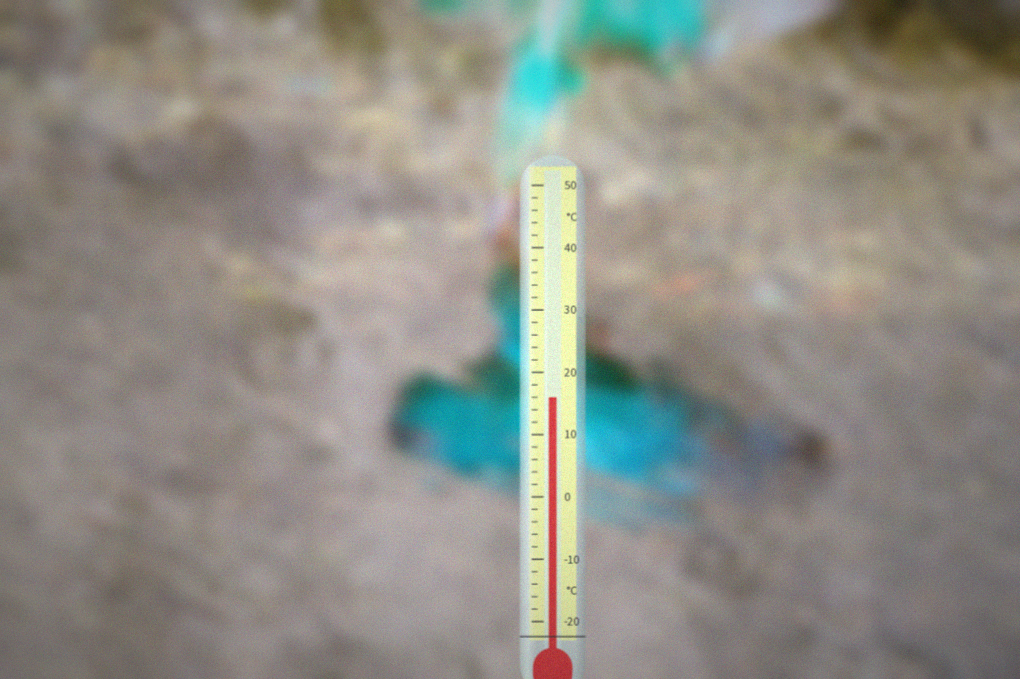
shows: 16 °C
